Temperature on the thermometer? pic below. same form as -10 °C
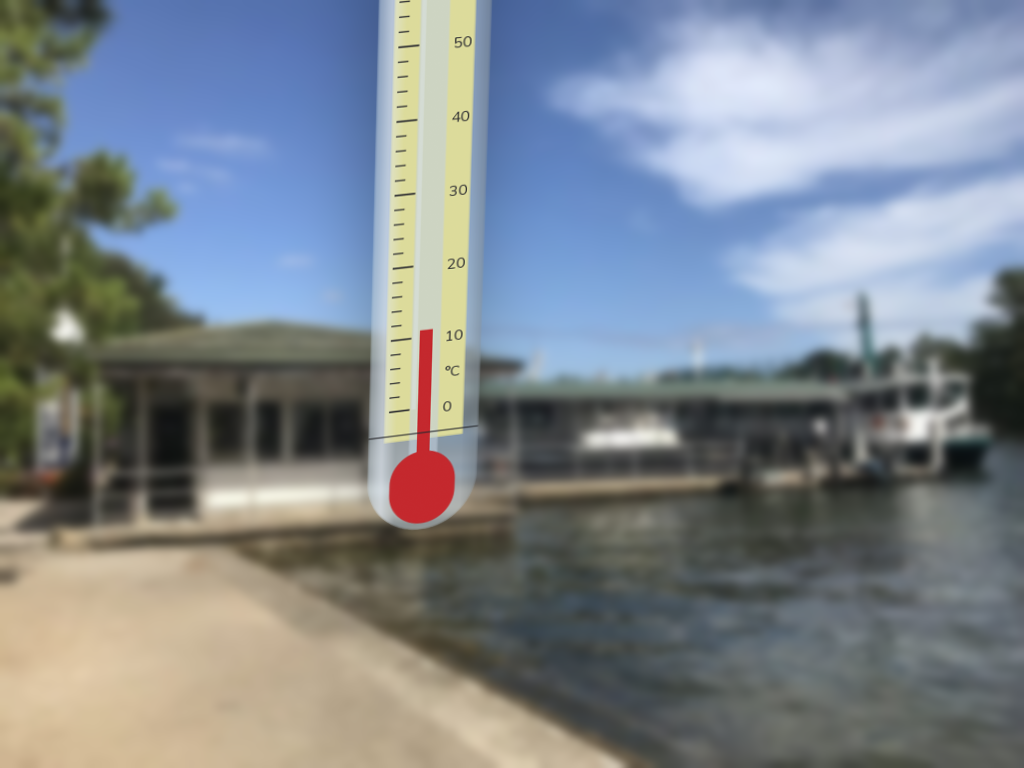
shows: 11 °C
